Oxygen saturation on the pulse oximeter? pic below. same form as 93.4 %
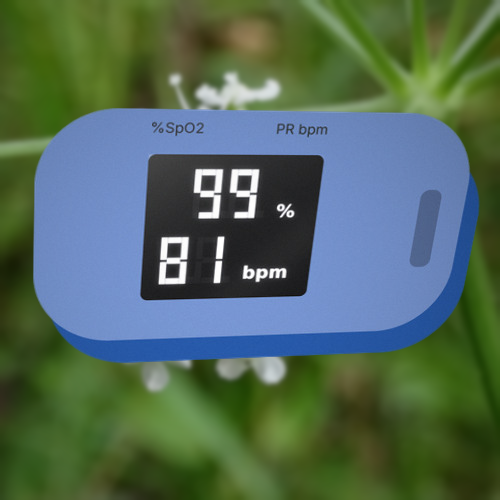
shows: 99 %
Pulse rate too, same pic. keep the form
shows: 81 bpm
